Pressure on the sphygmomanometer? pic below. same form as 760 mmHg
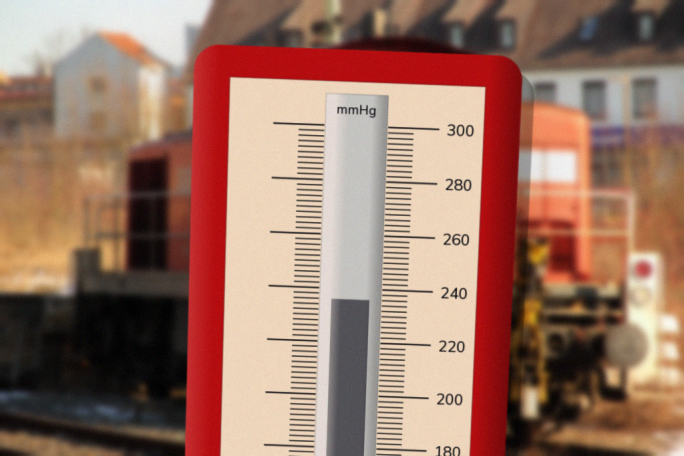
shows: 236 mmHg
